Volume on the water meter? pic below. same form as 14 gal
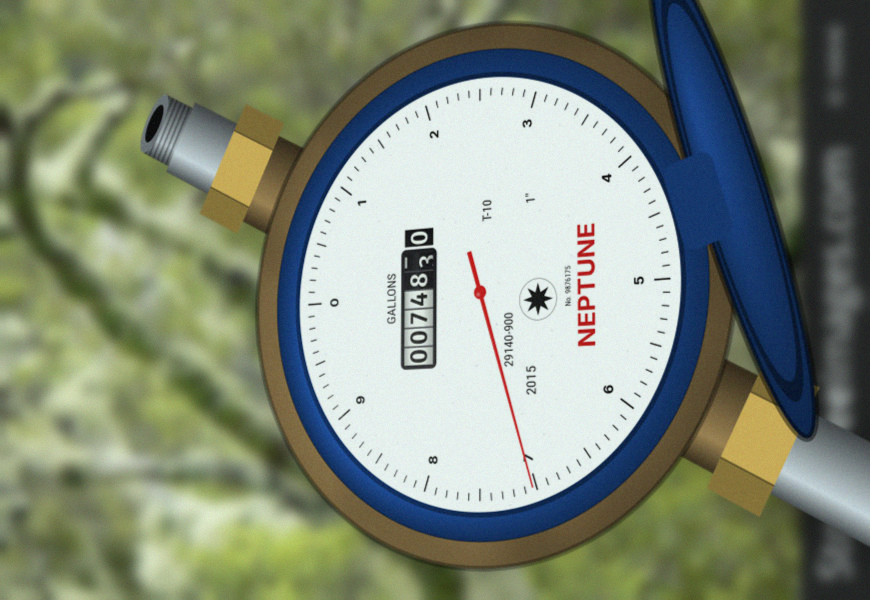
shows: 74827.0 gal
